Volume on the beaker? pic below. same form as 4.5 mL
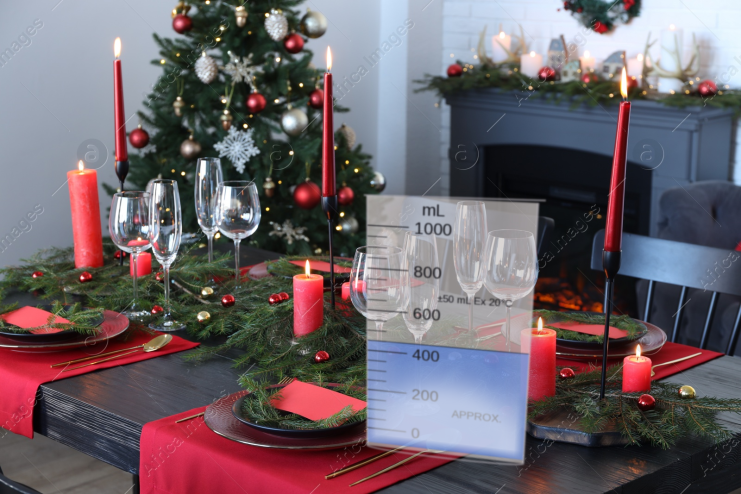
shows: 450 mL
